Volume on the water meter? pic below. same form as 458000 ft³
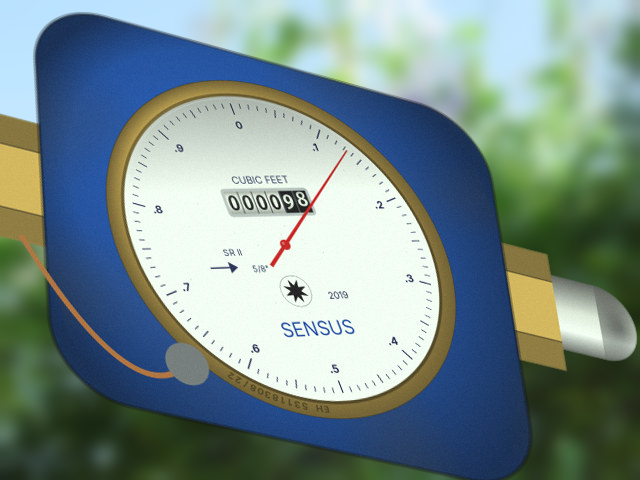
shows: 98.13 ft³
